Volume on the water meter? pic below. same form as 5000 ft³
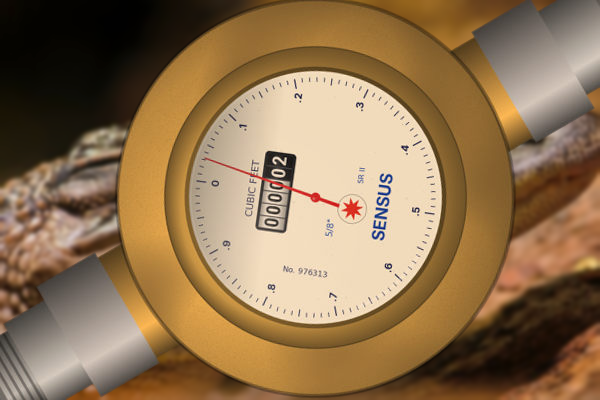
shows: 2.03 ft³
